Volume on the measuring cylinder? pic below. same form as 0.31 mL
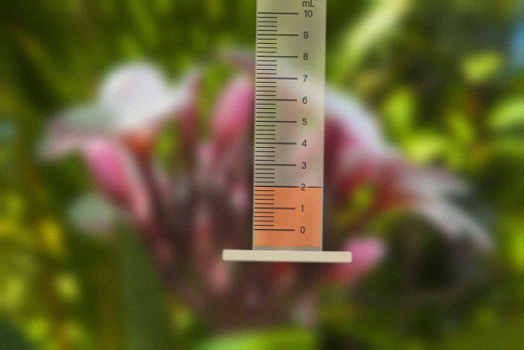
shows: 2 mL
